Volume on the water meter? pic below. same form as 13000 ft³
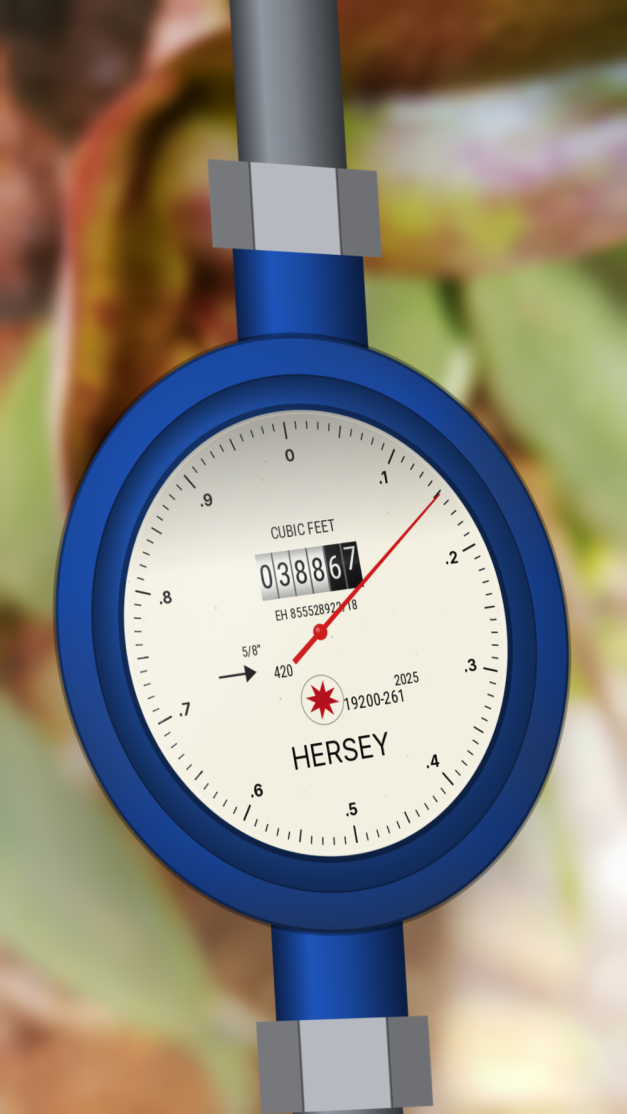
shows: 38867.15 ft³
